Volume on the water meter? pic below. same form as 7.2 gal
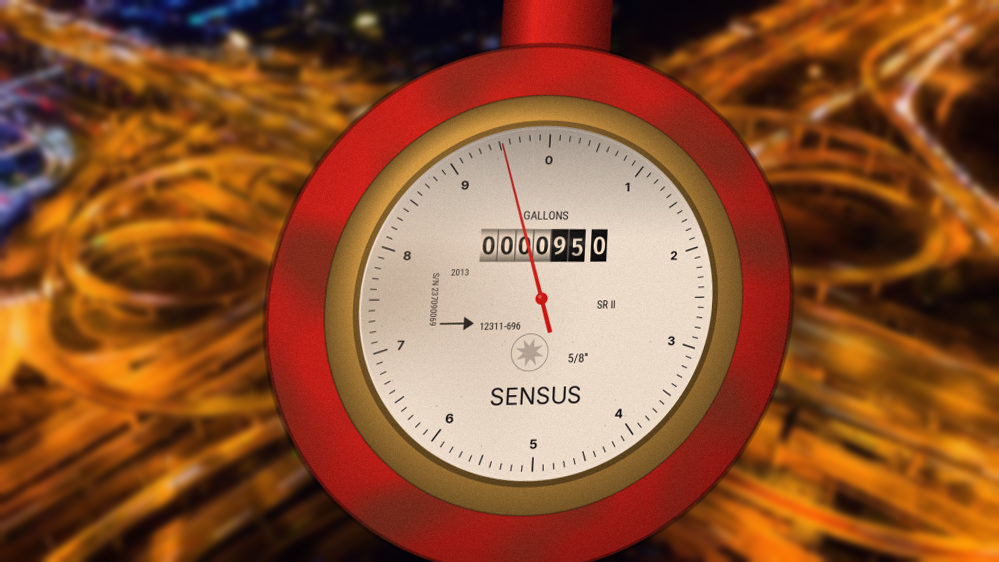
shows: 949.5 gal
